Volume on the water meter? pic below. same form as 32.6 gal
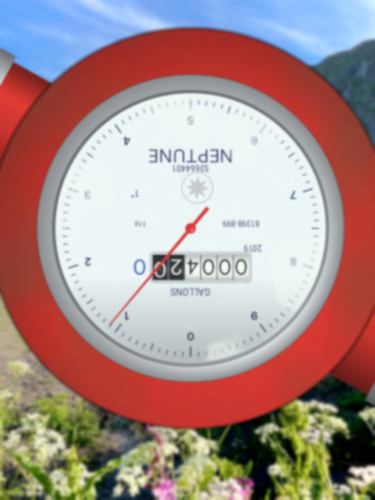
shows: 4201.1 gal
